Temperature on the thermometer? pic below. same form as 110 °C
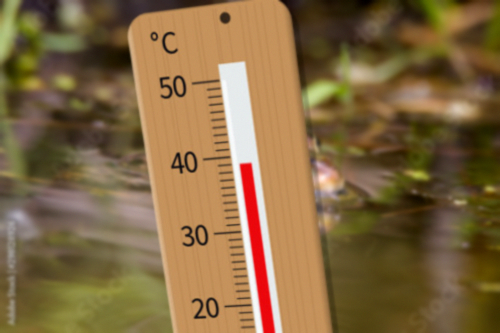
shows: 39 °C
